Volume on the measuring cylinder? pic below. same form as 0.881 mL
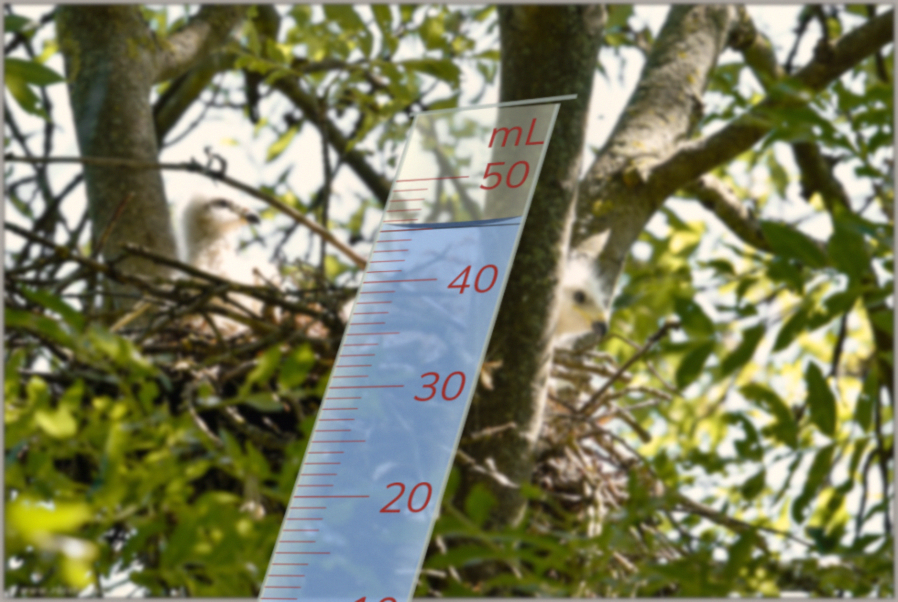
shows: 45 mL
